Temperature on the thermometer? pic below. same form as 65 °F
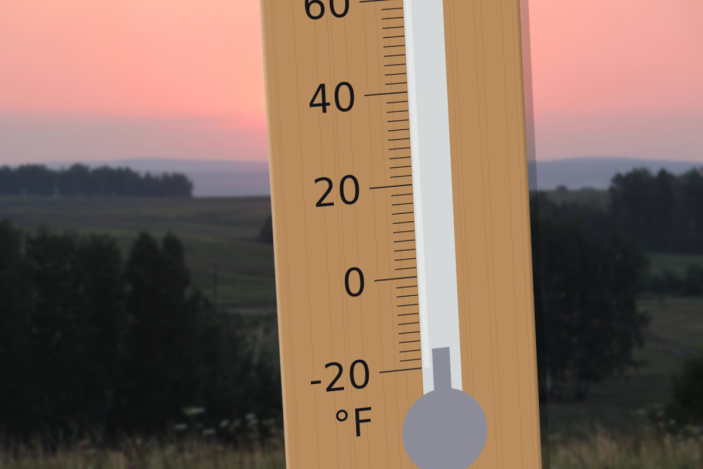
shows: -16 °F
